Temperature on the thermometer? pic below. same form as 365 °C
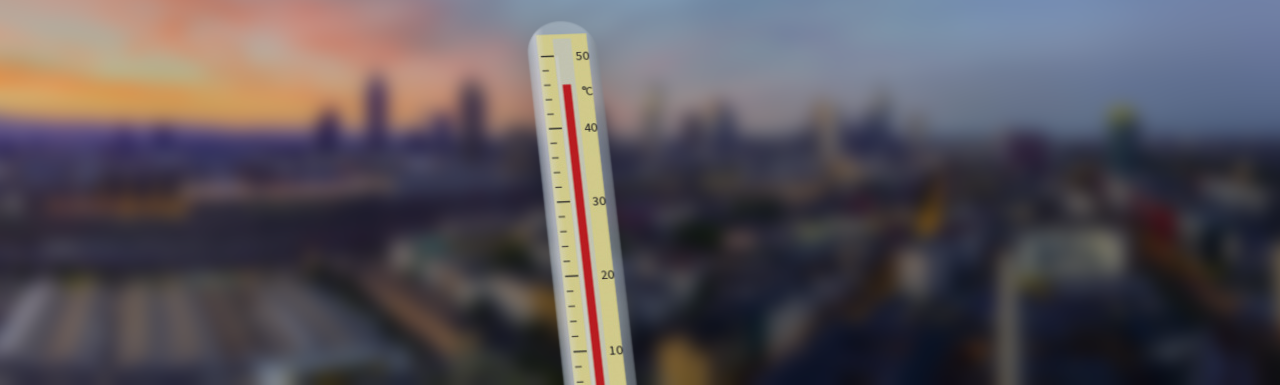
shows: 46 °C
